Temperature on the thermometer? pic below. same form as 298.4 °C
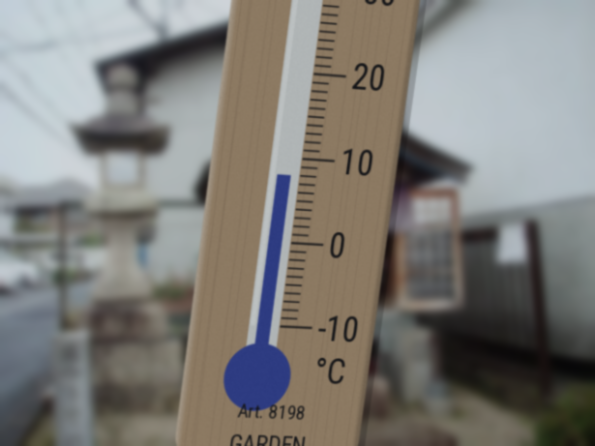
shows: 8 °C
